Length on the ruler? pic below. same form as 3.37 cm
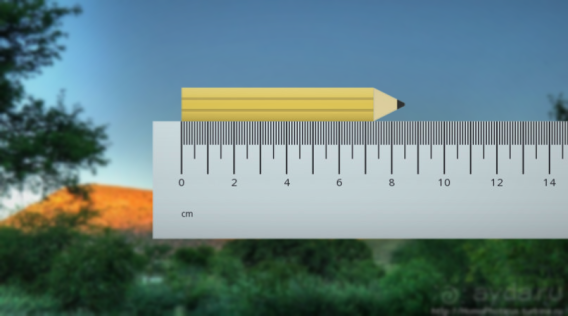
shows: 8.5 cm
